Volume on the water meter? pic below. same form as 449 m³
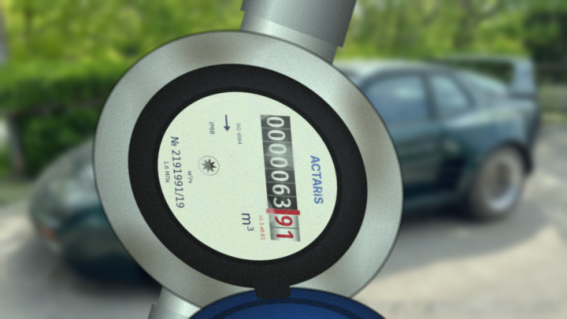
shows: 63.91 m³
